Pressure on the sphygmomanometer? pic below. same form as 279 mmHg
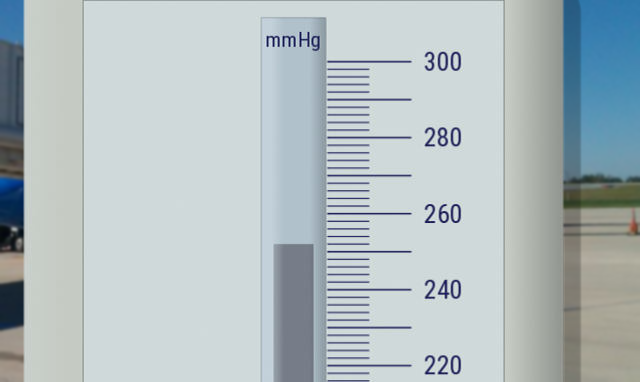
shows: 252 mmHg
